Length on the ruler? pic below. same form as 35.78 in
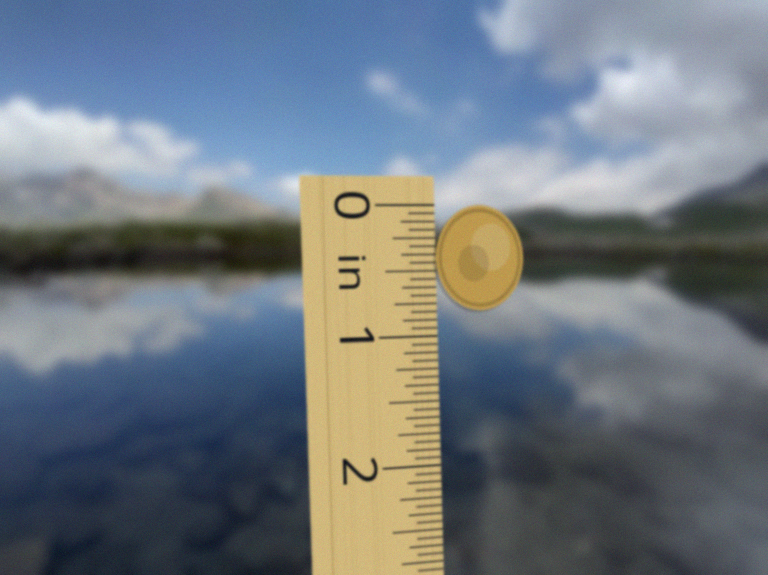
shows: 0.8125 in
